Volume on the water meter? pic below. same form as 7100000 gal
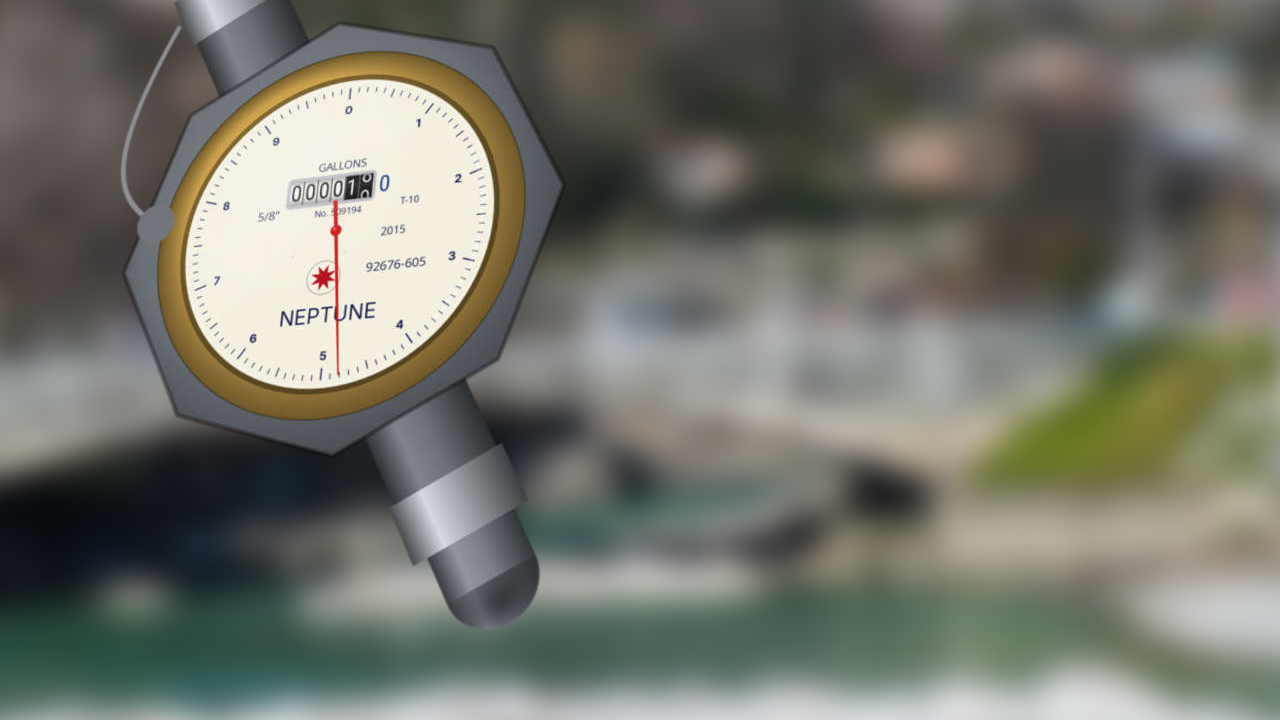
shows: 184.8 gal
